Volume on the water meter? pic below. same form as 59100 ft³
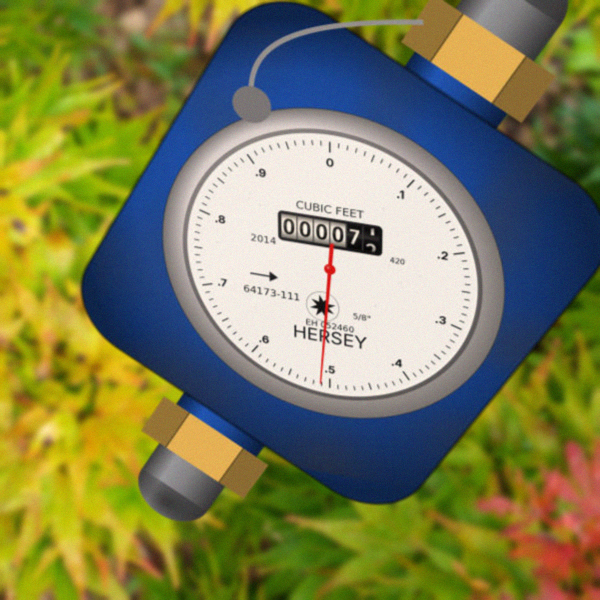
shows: 71.51 ft³
